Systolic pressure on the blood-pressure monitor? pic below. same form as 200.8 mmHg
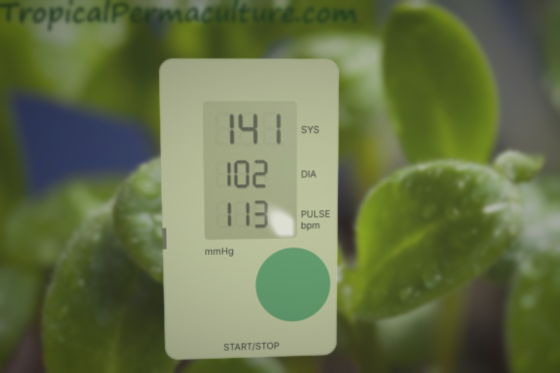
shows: 141 mmHg
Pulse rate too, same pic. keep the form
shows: 113 bpm
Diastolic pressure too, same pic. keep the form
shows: 102 mmHg
